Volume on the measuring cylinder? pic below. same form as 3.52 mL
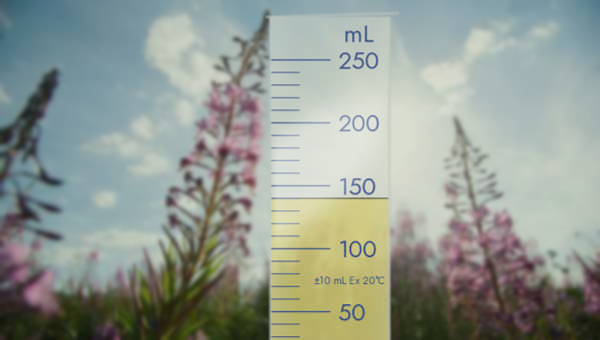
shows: 140 mL
